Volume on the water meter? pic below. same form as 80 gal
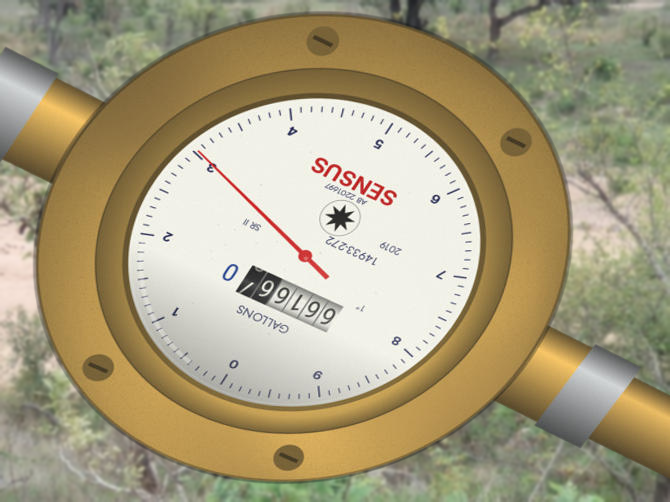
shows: 6616673.0 gal
